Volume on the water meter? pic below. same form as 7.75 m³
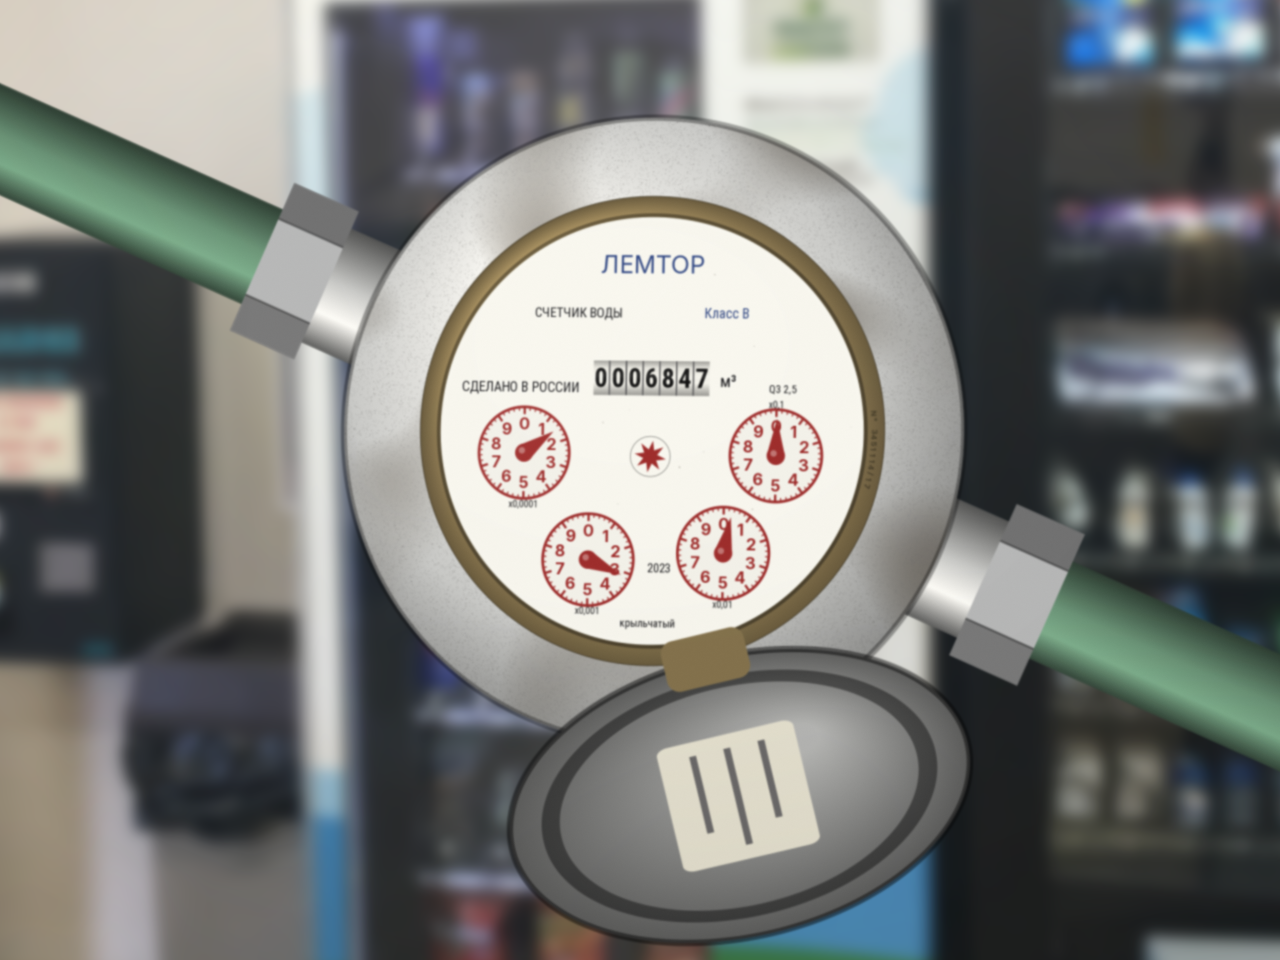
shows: 6847.0031 m³
